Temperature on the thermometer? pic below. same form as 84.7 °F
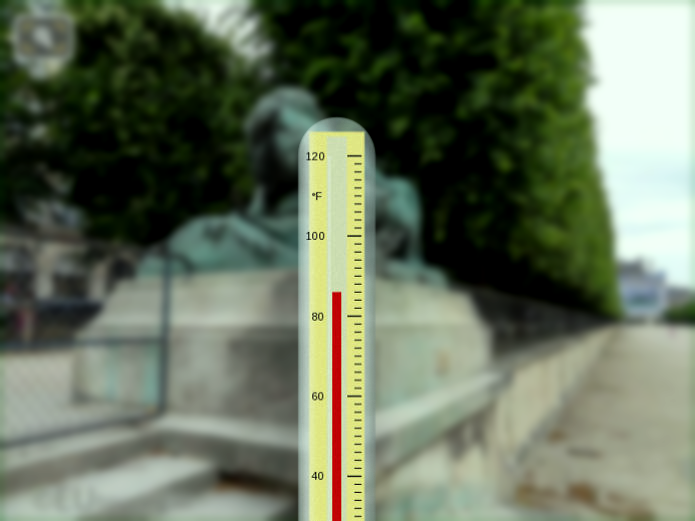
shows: 86 °F
